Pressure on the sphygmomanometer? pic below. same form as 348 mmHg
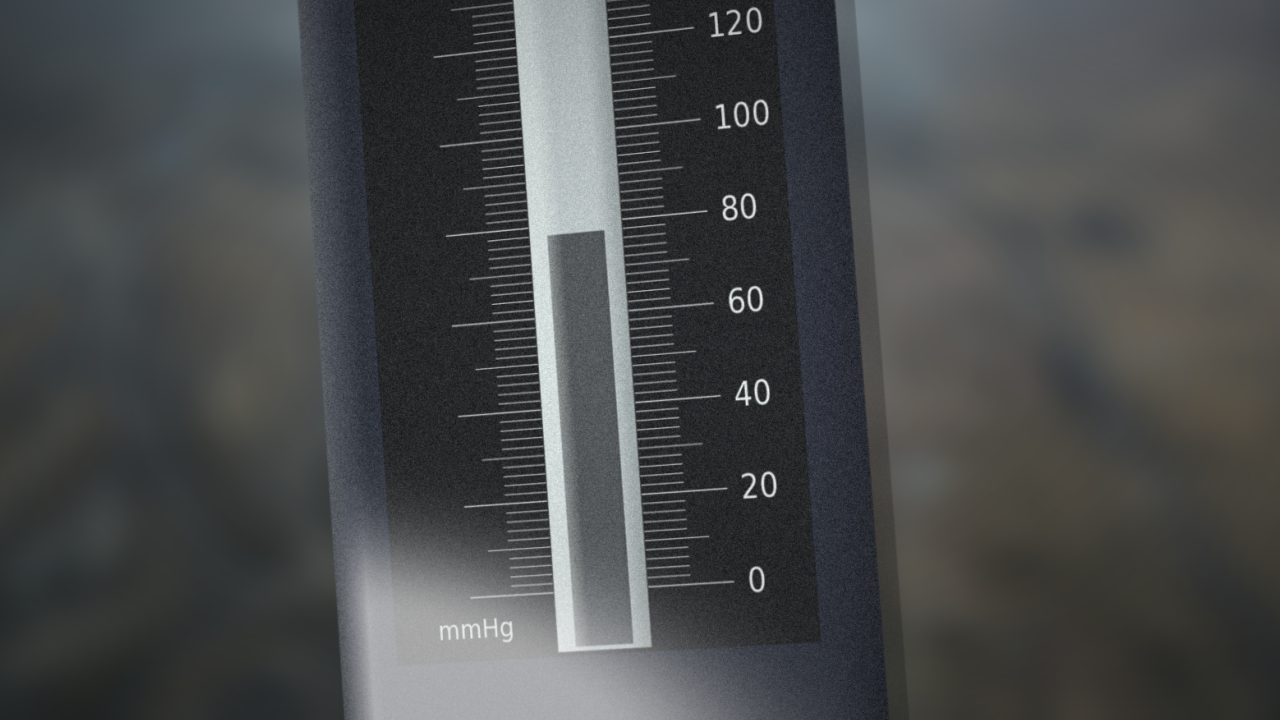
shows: 78 mmHg
